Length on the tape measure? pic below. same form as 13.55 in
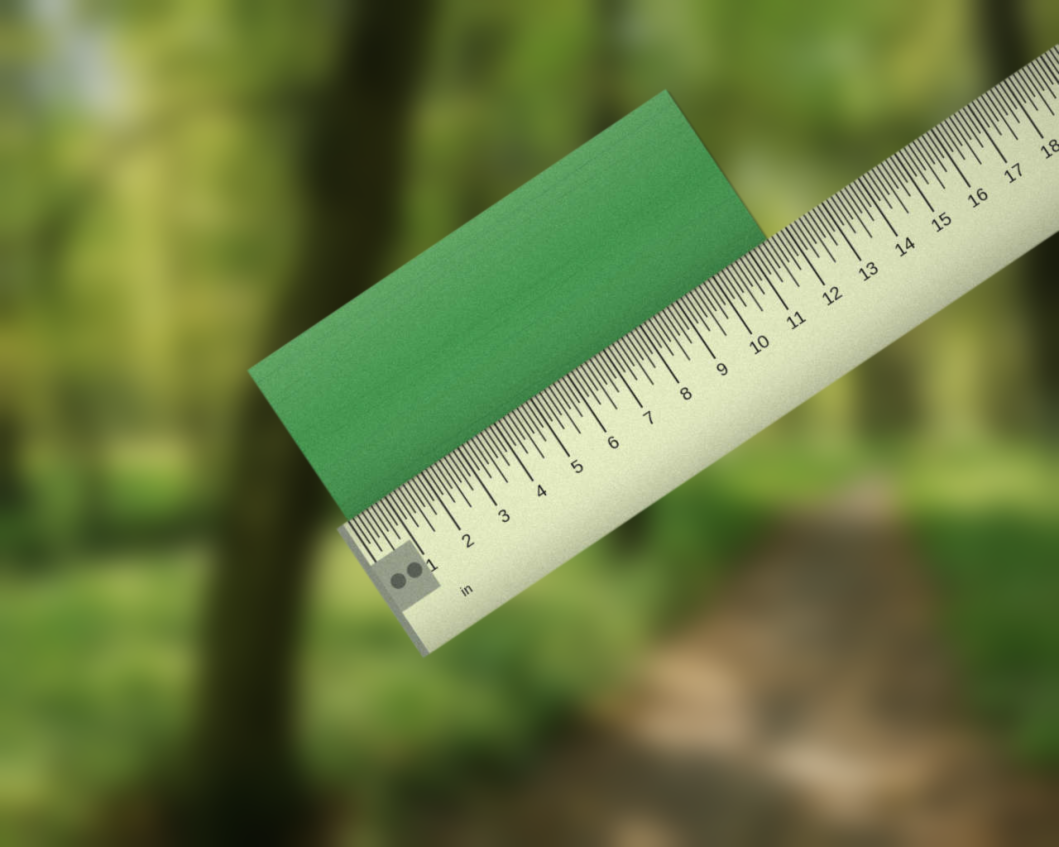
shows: 11.5 in
